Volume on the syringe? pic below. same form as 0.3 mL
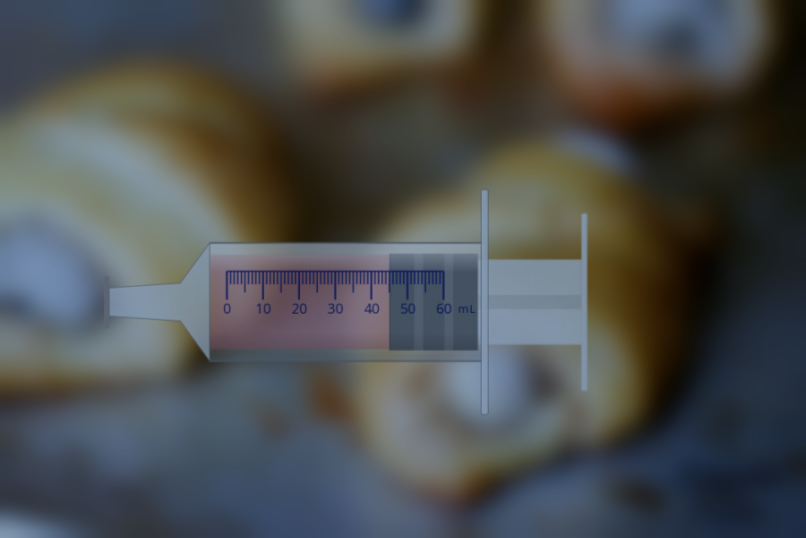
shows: 45 mL
